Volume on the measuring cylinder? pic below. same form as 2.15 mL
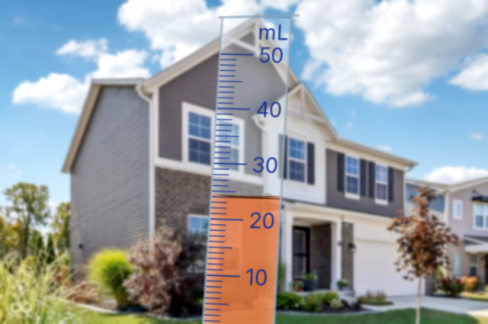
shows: 24 mL
